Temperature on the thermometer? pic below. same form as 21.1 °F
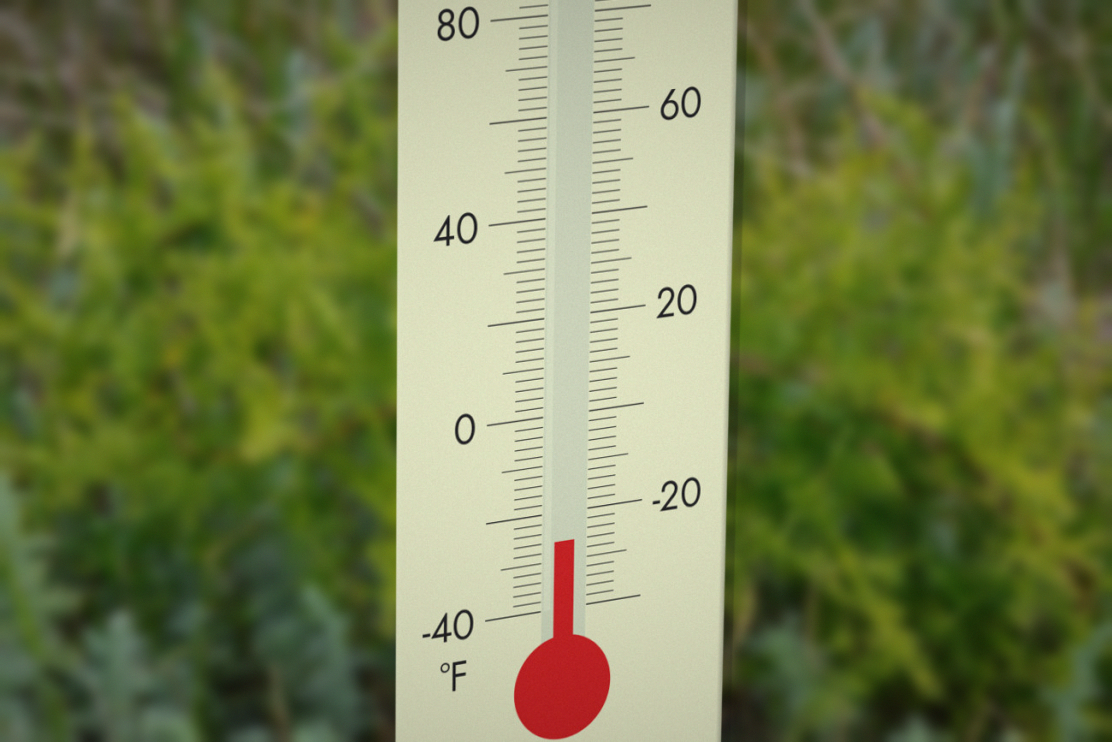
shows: -26 °F
